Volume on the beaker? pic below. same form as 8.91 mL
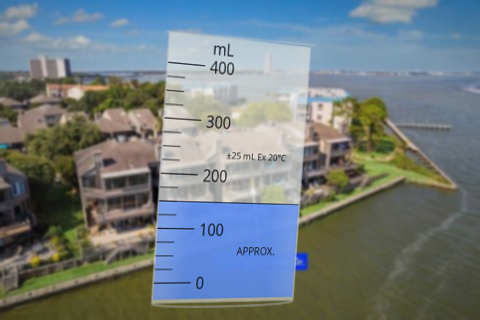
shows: 150 mL
